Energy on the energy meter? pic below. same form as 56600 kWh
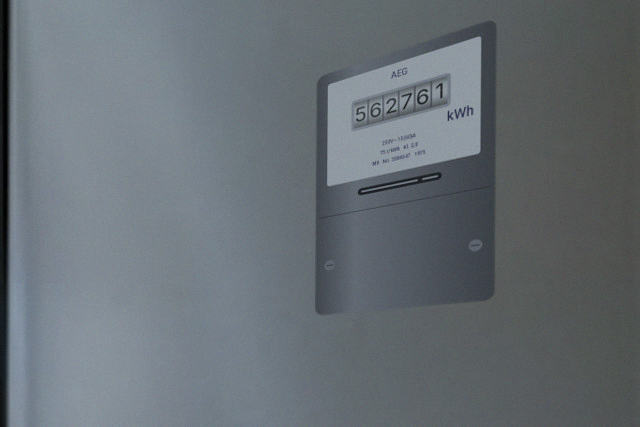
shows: 562761 kWh
